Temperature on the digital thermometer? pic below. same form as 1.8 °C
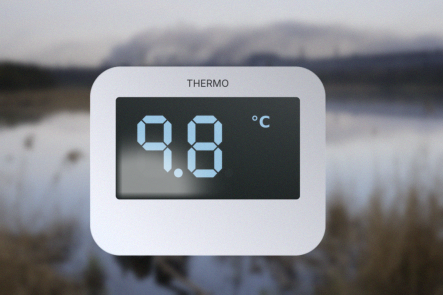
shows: 9.8 °C
